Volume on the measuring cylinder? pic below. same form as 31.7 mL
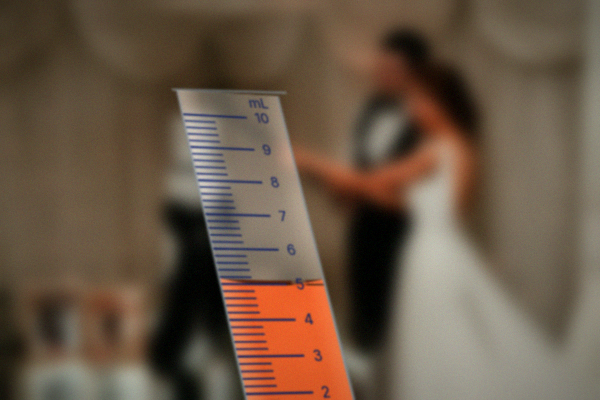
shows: 5 mL
